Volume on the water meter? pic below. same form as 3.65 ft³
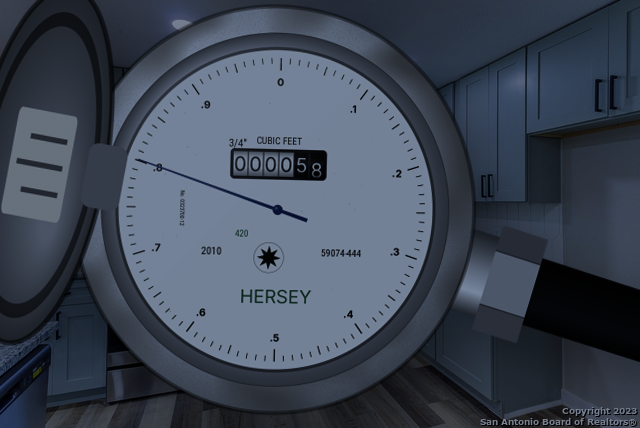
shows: 57.80 ft³
